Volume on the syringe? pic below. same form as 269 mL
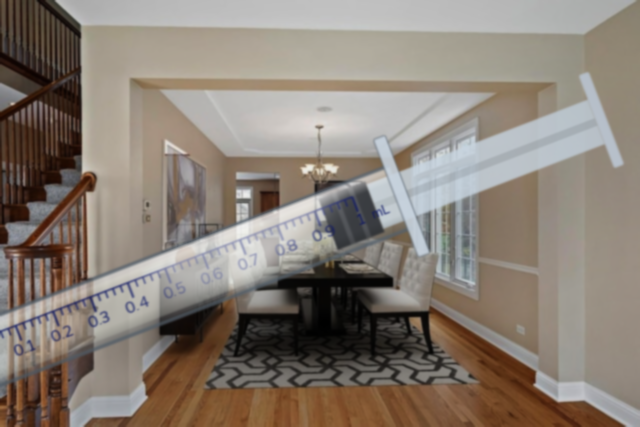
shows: 0.92 mL
